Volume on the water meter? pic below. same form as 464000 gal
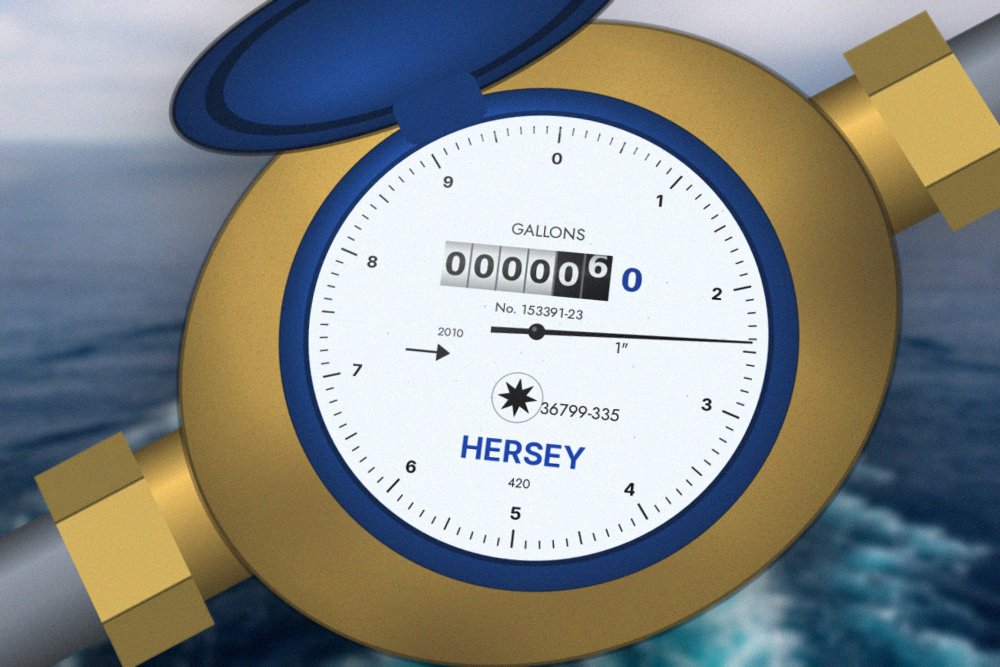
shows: 62.4 gal
